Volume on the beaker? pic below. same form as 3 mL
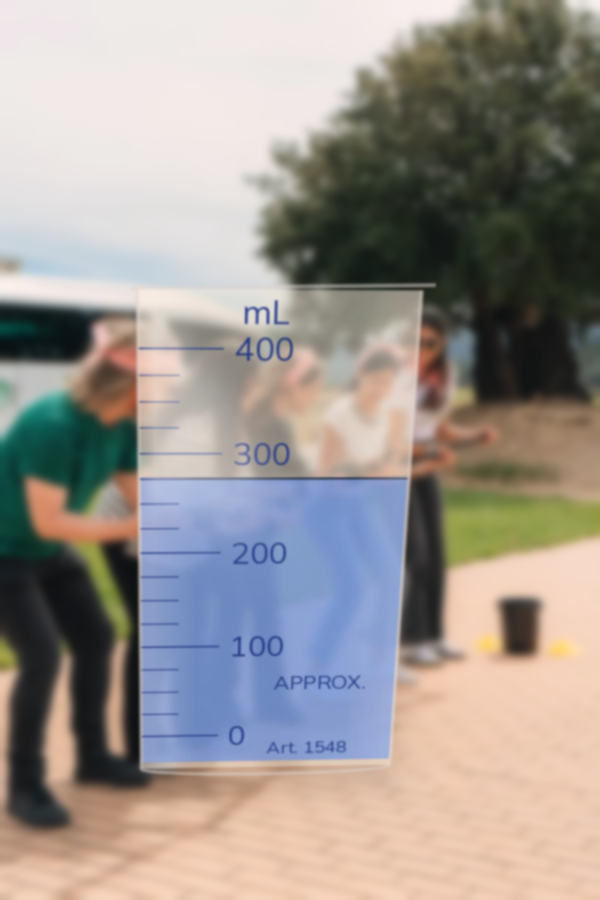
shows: 275 mL
